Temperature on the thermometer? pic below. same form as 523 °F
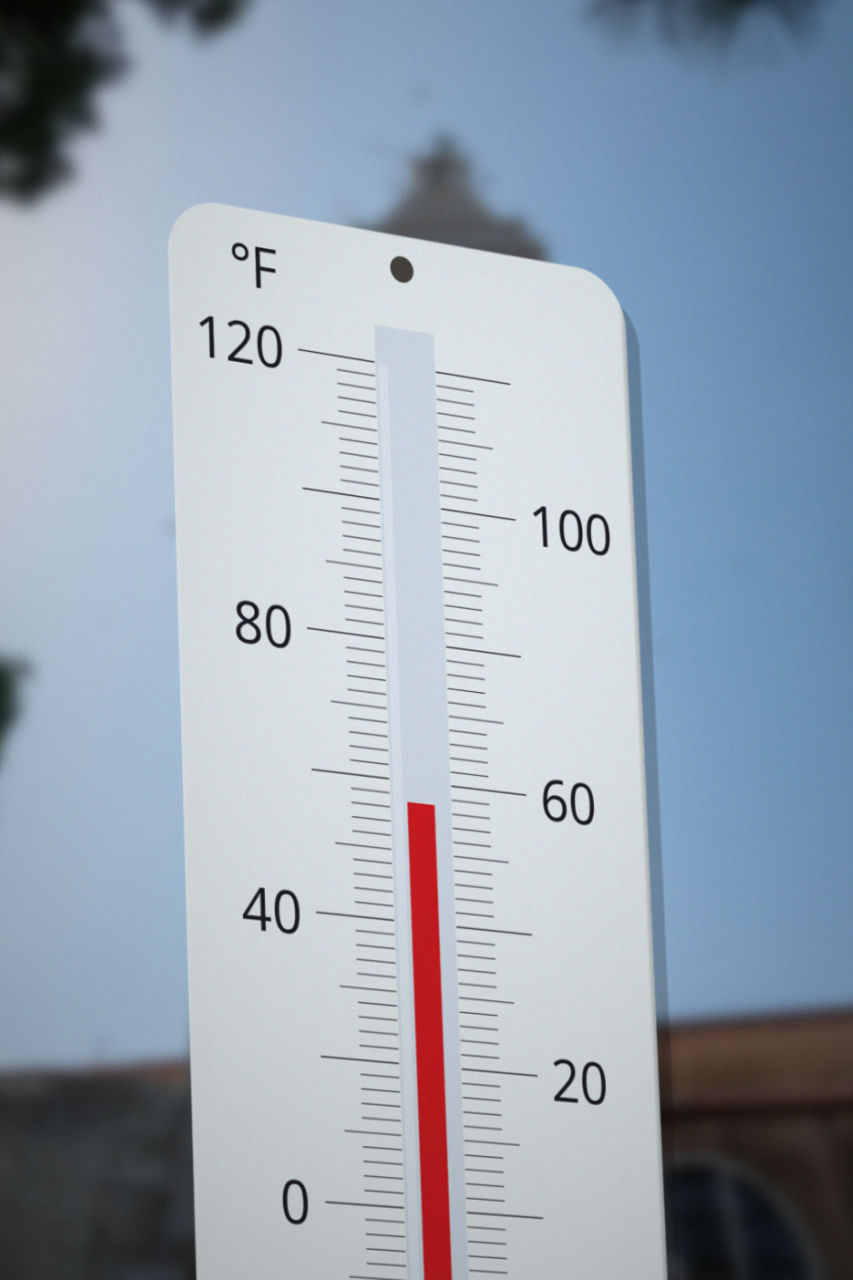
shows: 57 °F
